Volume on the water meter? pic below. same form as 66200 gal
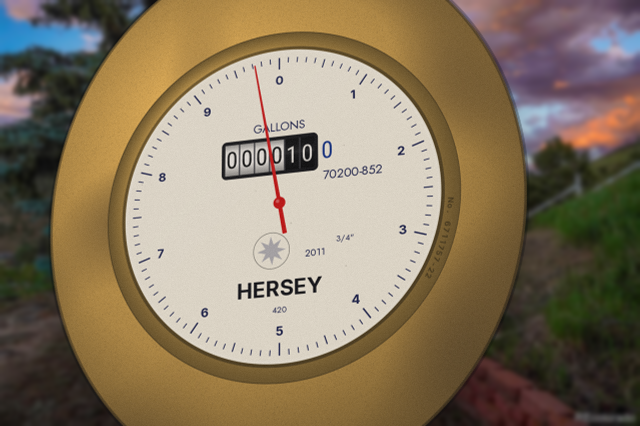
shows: 99.7 gal
